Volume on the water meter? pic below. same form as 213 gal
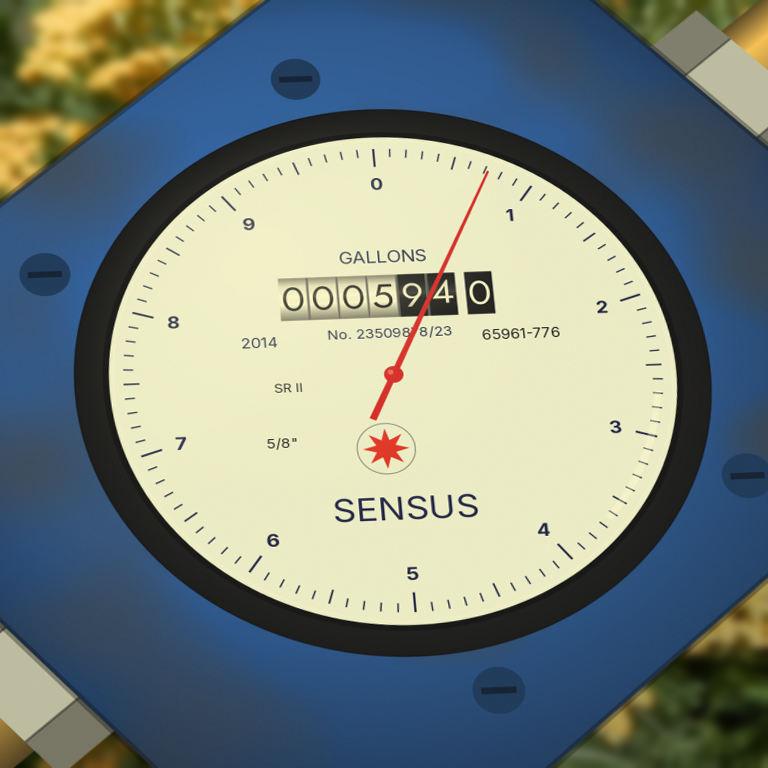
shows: 5940.7 gal
